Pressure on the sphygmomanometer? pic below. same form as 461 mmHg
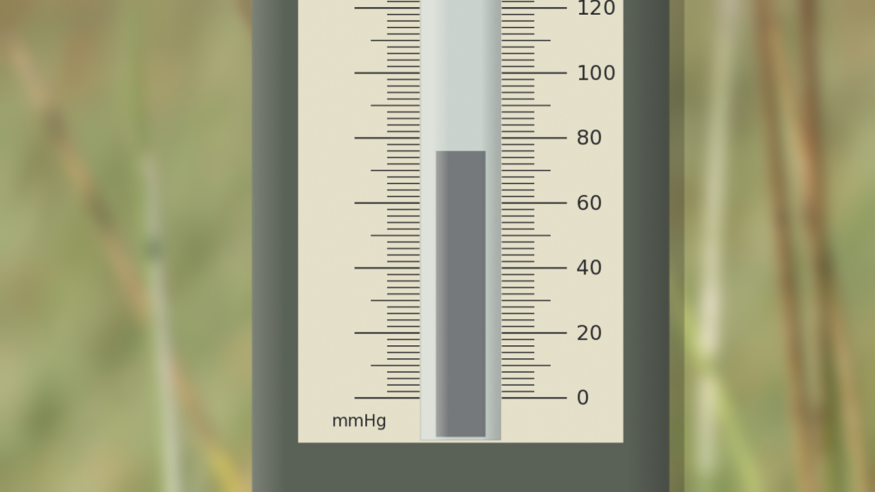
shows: 76 mmHg
